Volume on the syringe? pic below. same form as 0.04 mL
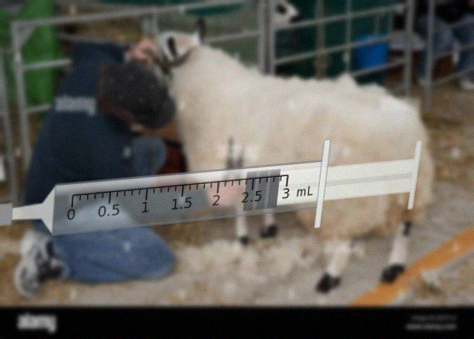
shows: 2.4 mL
